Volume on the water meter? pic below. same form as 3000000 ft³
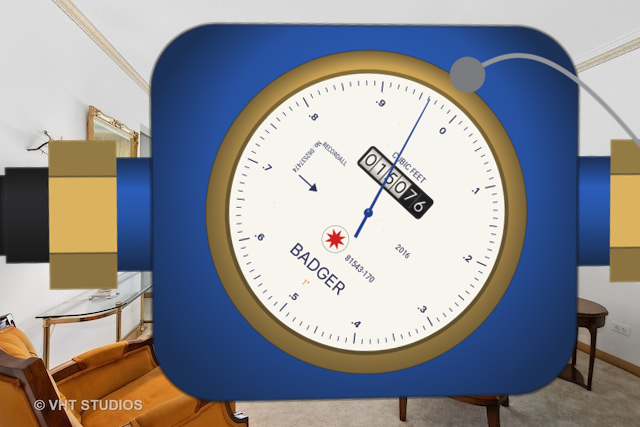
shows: 15075.96 ft³
